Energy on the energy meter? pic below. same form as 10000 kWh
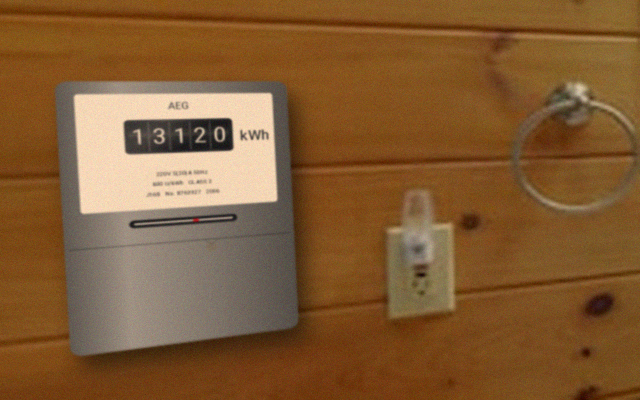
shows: 13120 kWh
